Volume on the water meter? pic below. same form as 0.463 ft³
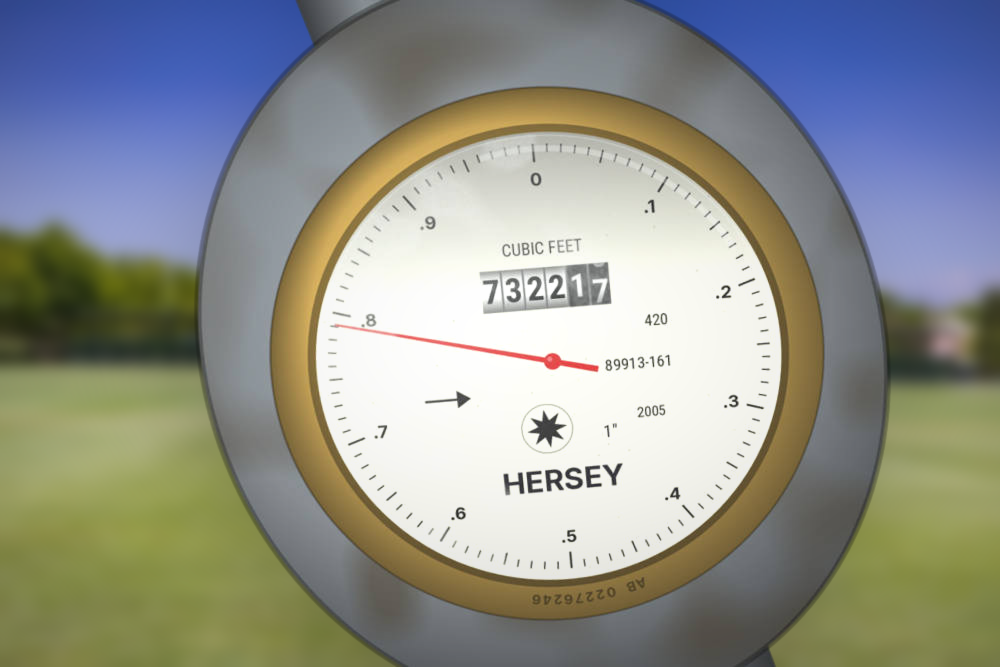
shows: 732216.79 ft³
